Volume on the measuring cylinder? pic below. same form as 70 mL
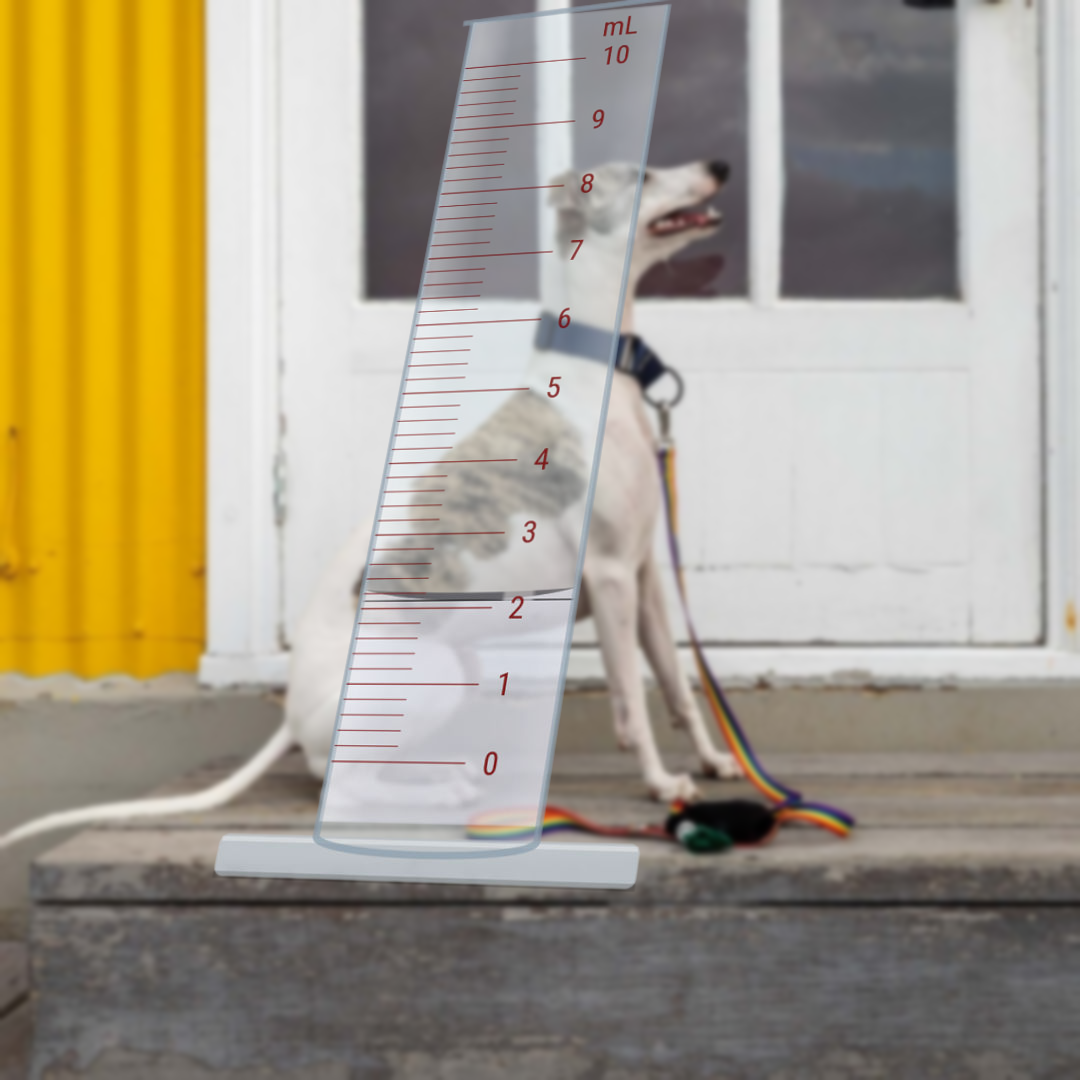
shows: 2.1 mL
